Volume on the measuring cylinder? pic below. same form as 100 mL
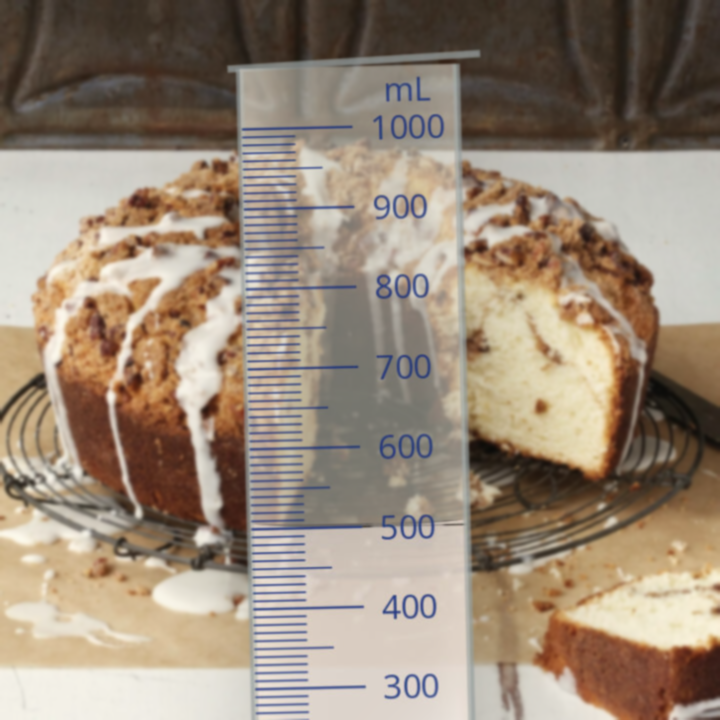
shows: 500 mL
